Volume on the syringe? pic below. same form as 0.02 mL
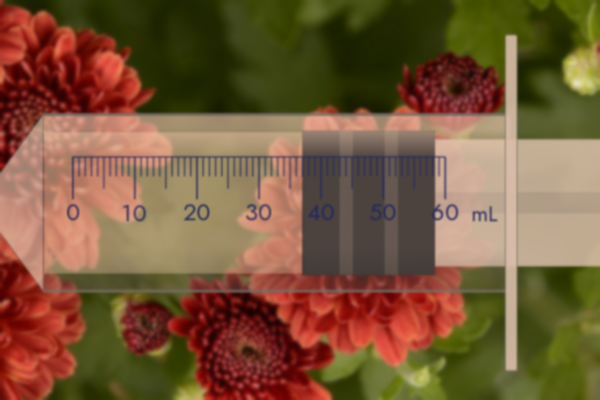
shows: 37 mL
